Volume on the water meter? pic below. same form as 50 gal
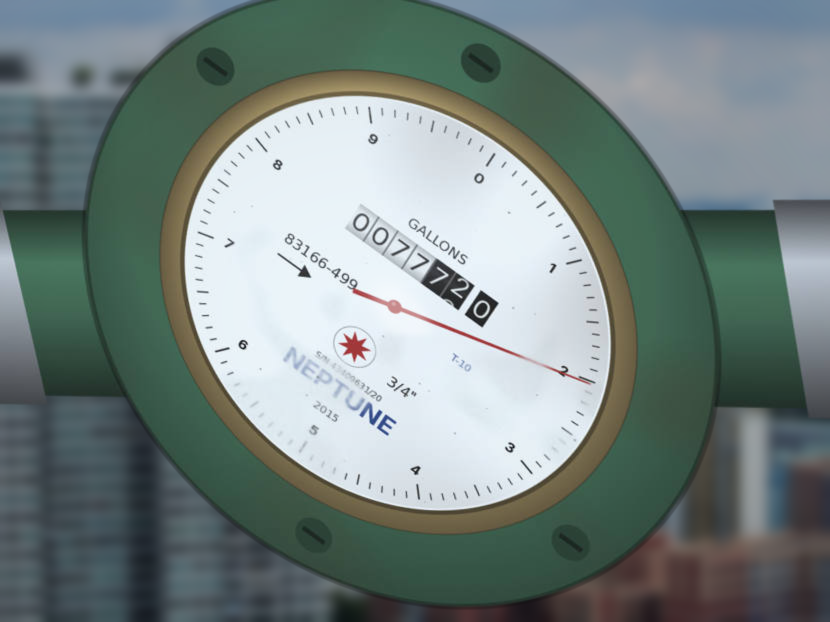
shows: 77722.0 gal
